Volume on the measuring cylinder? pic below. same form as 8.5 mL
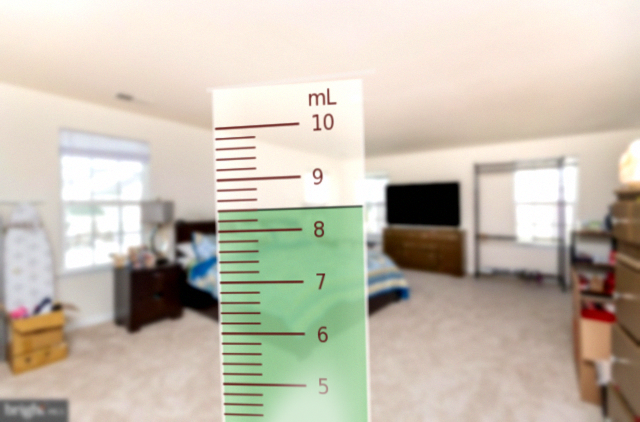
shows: 8.4 mL
